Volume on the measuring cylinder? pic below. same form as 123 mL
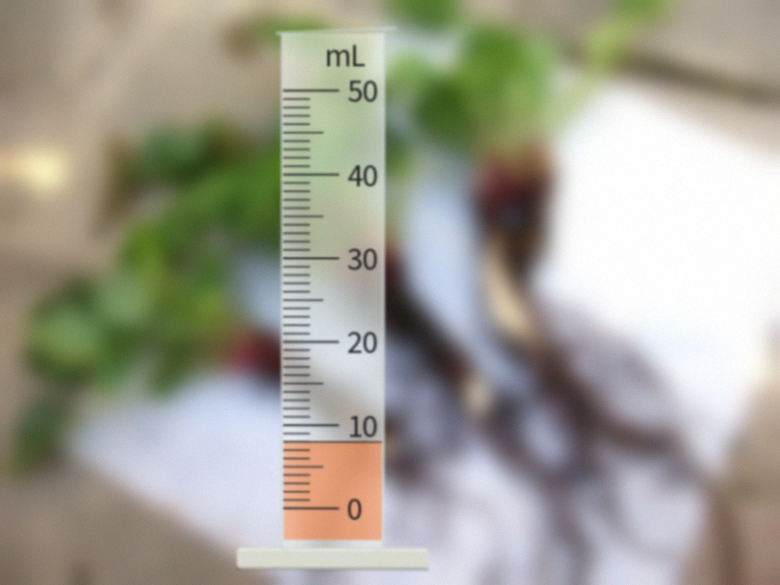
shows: 8 mL
